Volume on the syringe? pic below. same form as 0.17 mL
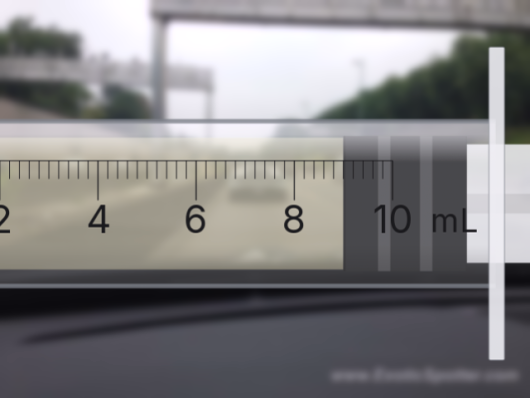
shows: 9 mL
